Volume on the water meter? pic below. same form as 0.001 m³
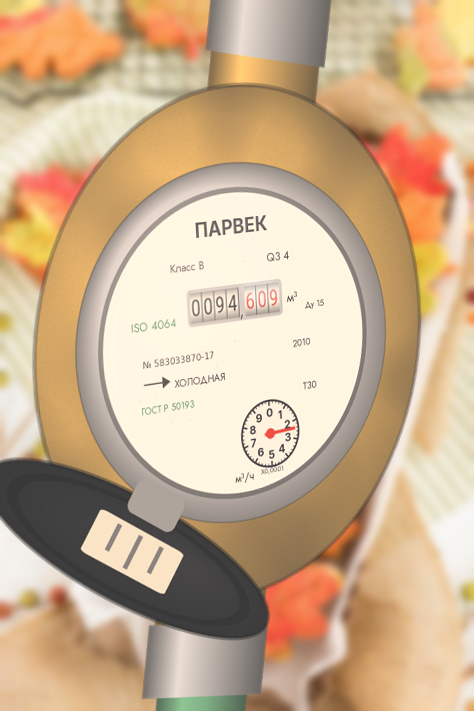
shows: 94.6092 m³
